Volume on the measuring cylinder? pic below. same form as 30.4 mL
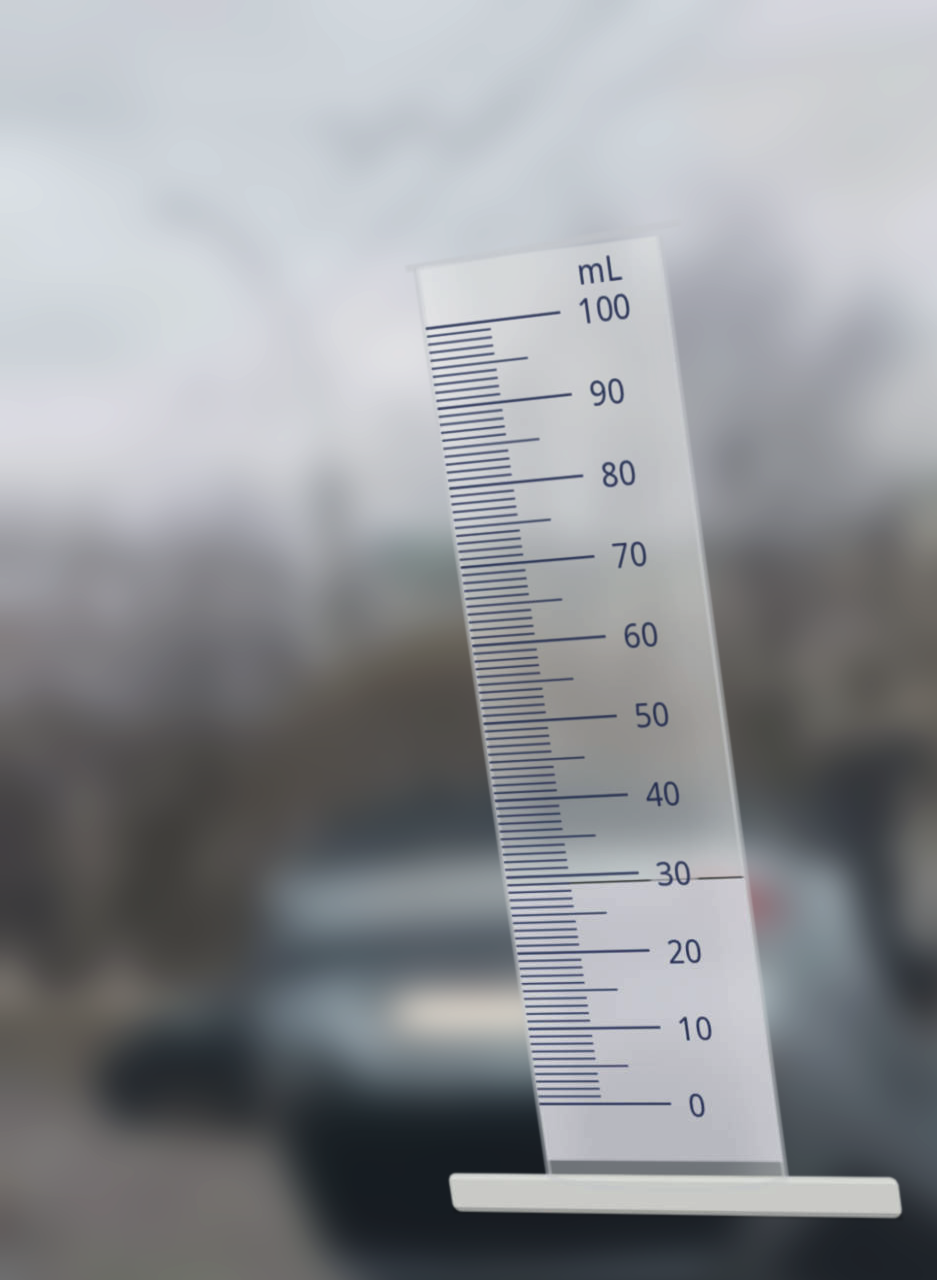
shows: 29 mL
